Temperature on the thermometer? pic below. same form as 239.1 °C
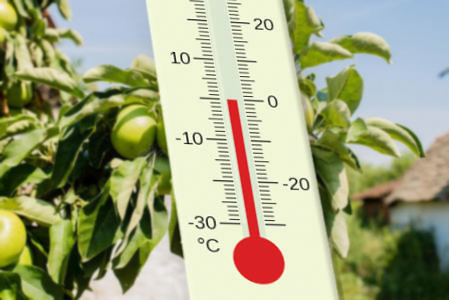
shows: 0 °C
